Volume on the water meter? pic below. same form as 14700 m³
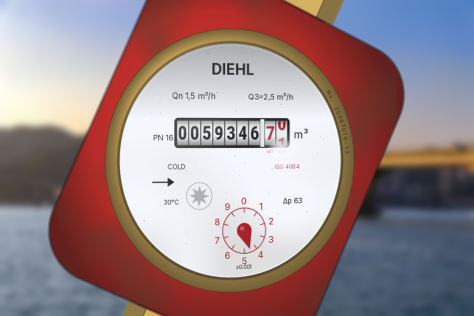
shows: 59346.704 m³
